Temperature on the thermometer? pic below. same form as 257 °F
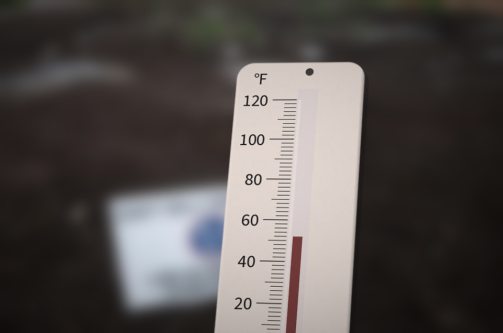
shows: 52 °F
